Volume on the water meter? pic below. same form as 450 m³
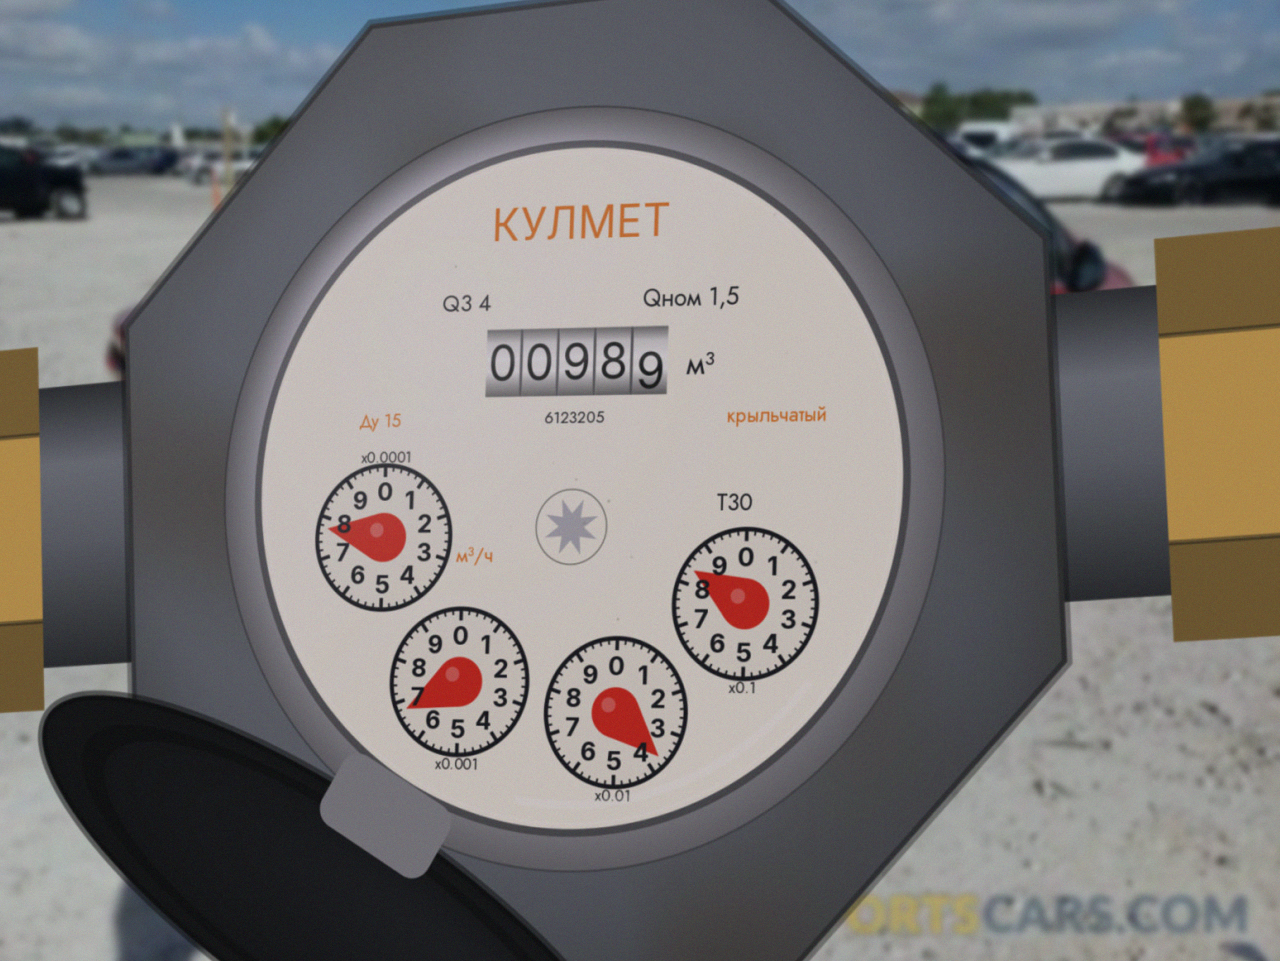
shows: 988.8367 m³
